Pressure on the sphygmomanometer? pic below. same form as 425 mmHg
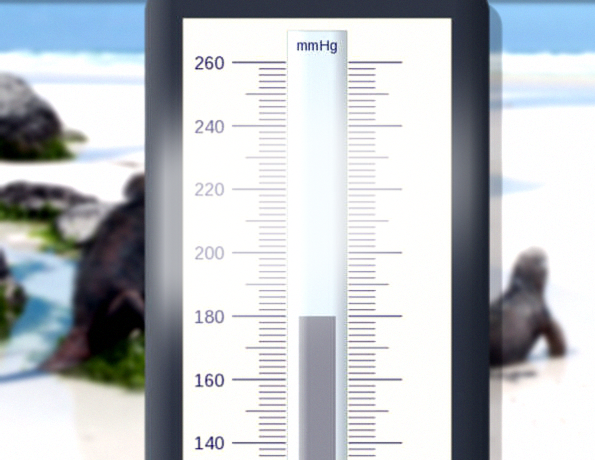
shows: 180 mmHg
